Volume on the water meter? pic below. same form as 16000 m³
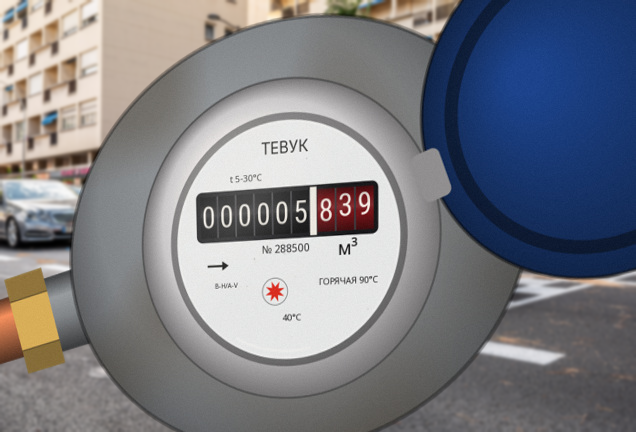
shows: 5.839 m³
